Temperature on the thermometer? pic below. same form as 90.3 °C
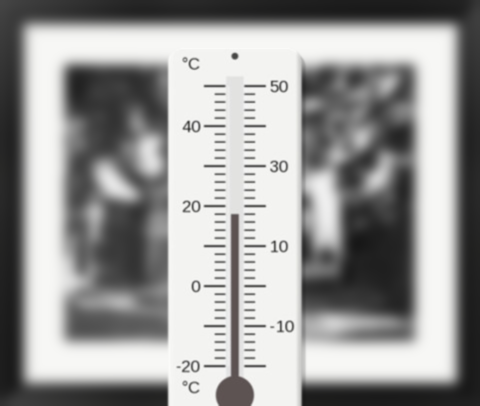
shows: 18 °C
